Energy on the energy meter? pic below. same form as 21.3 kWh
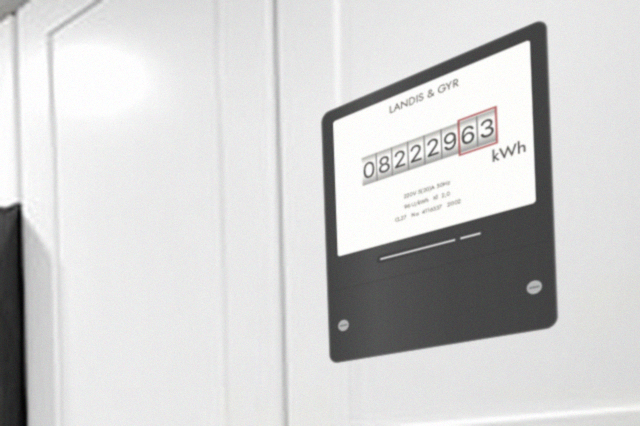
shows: 82229.63 kWh
